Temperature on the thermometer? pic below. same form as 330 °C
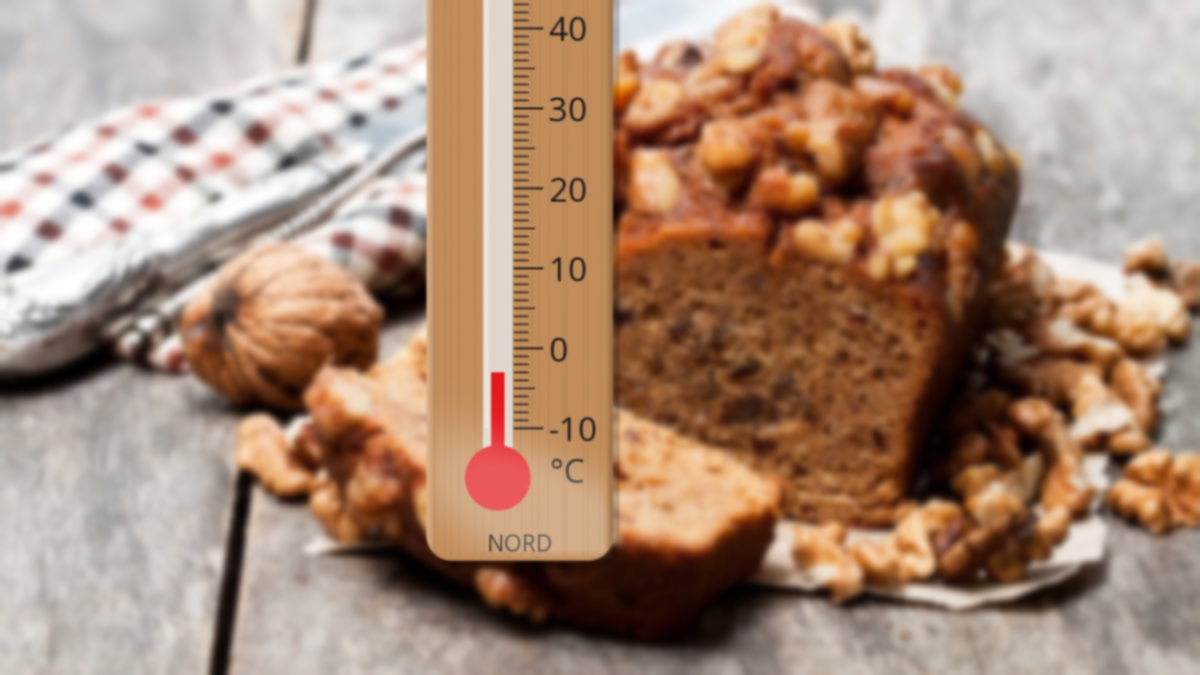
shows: -3 °C
